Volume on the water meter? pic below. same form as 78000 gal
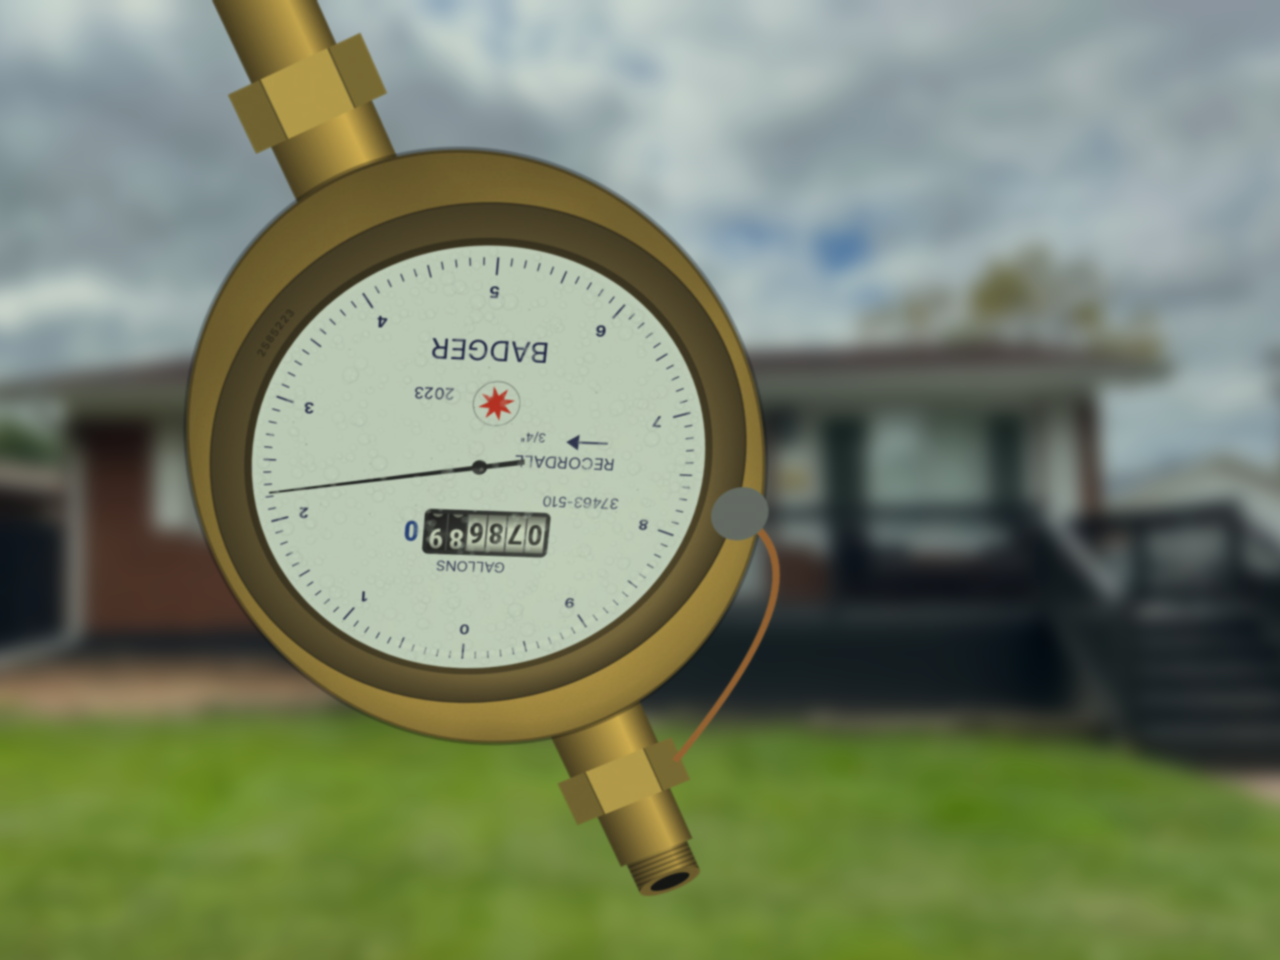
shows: 786892.2 gal
